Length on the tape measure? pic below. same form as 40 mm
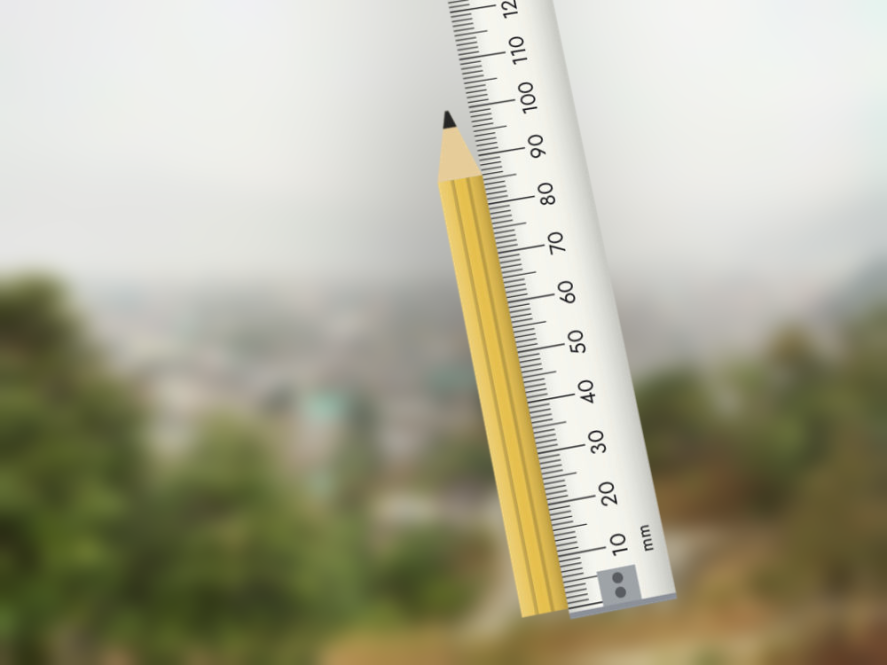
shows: 100 mm
